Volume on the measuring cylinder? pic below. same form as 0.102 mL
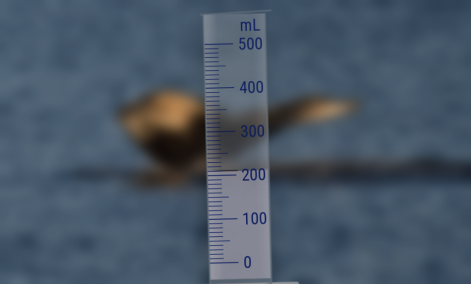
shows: 210 mL
